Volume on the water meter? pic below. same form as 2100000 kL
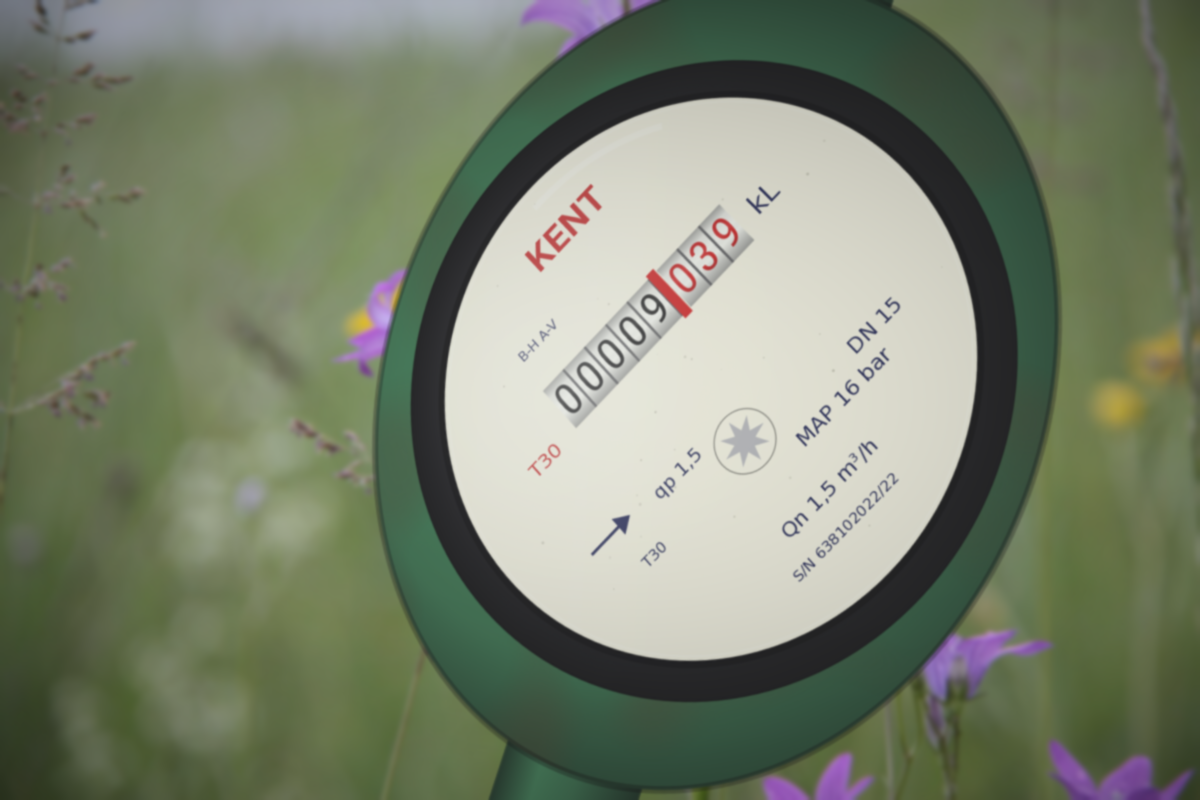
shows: 9.039 kL
